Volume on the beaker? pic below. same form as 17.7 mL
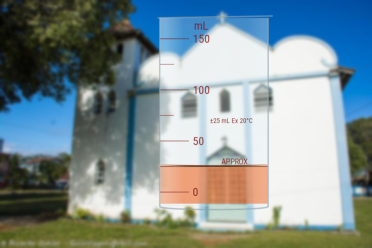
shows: 25 mL
